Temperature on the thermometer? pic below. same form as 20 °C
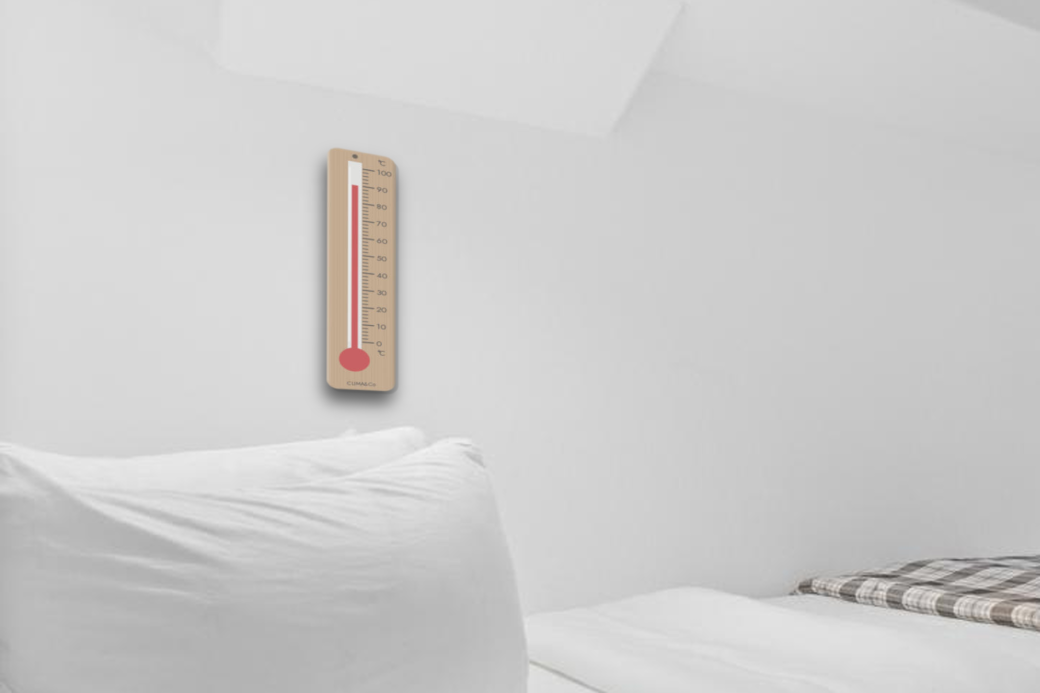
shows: 90 °C
